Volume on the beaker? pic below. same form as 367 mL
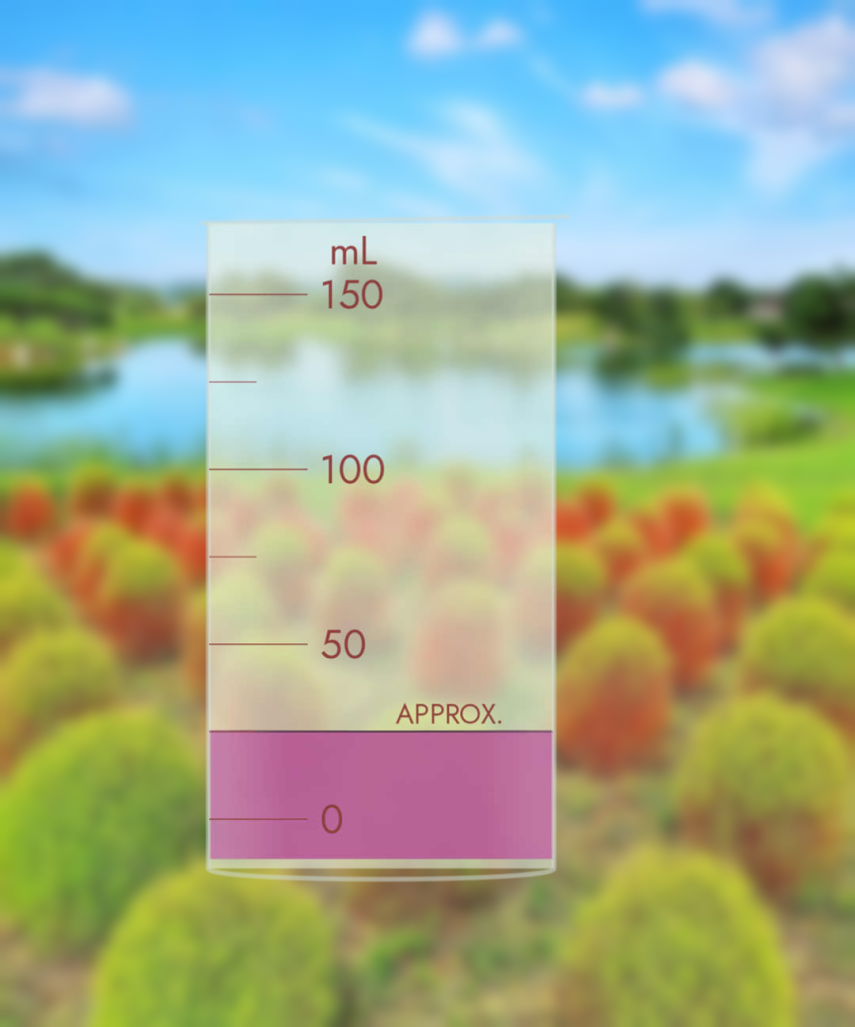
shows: 25 mL
